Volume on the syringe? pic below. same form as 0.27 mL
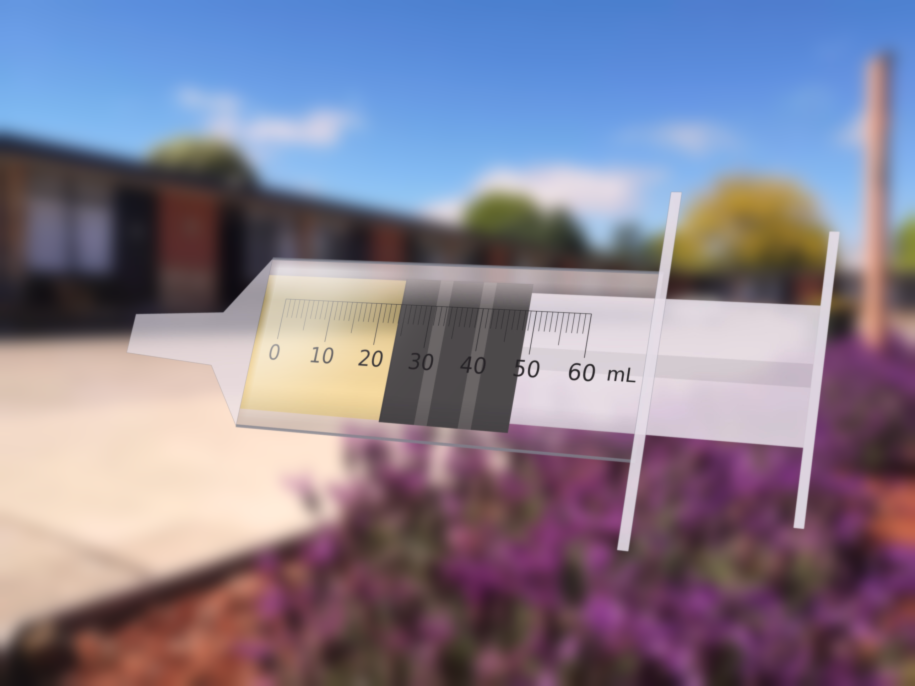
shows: 24 mL
